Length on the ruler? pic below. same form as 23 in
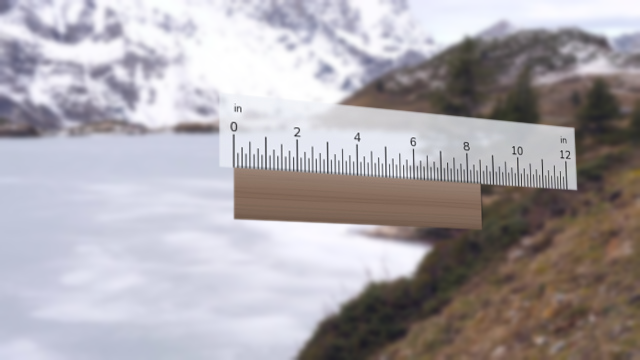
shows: 8.5 in
